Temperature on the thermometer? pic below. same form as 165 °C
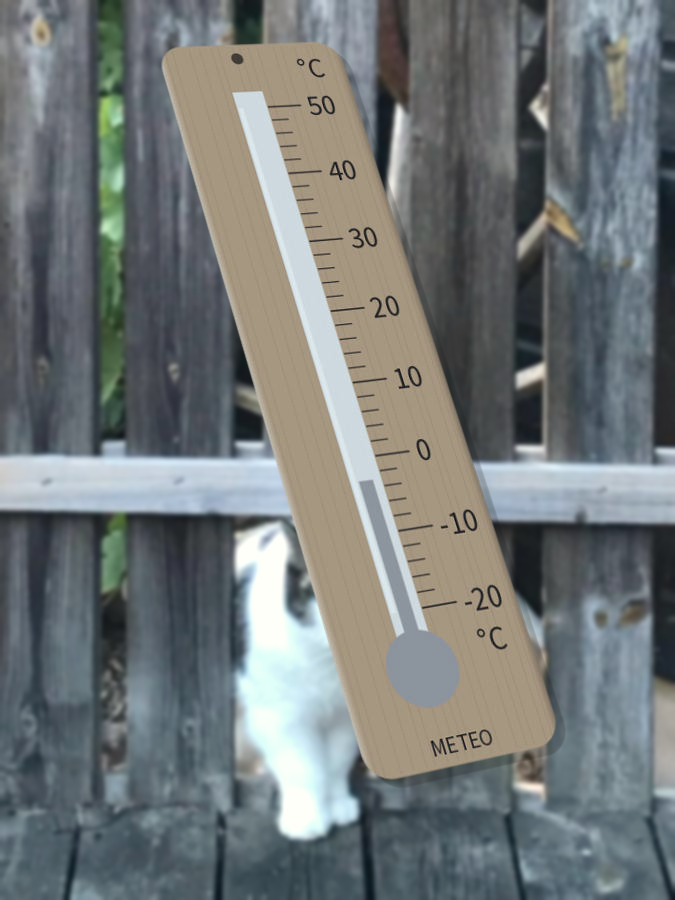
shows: -3 °C
